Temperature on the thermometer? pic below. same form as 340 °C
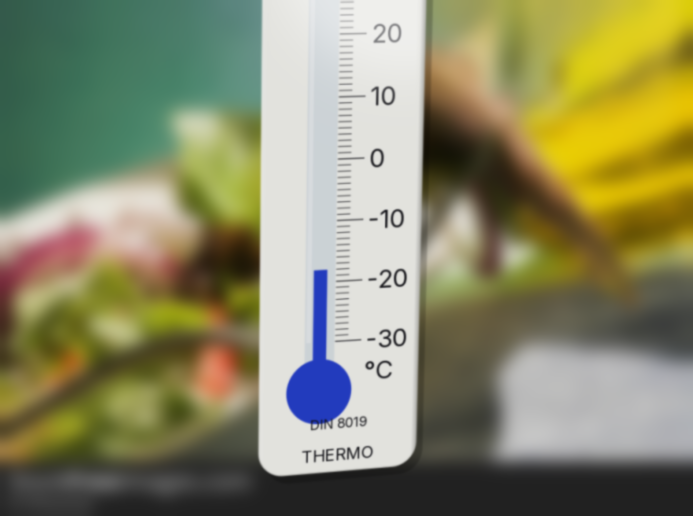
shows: -18 °C
